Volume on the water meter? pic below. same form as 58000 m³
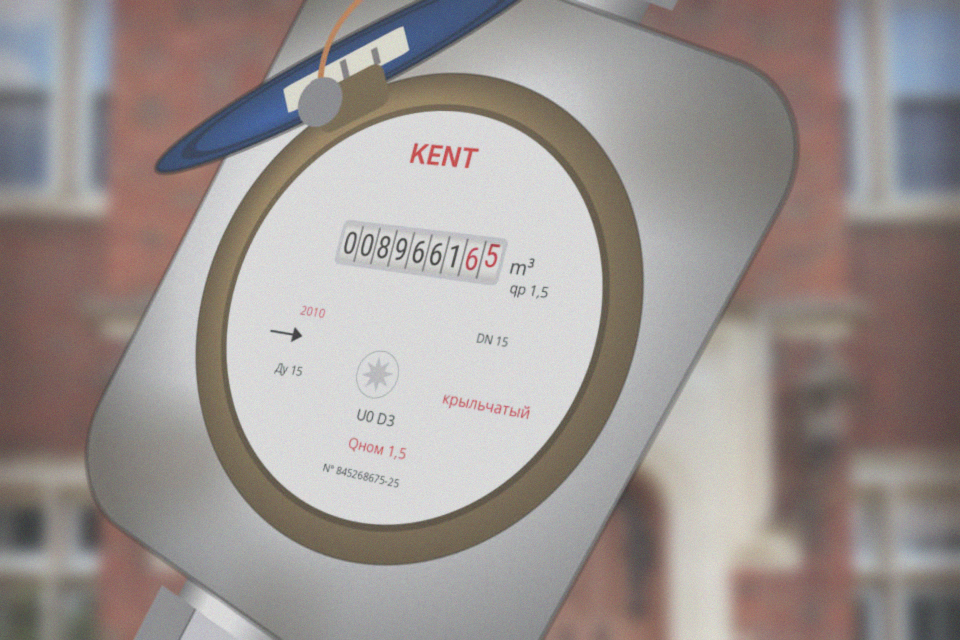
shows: 89661.65 m³
